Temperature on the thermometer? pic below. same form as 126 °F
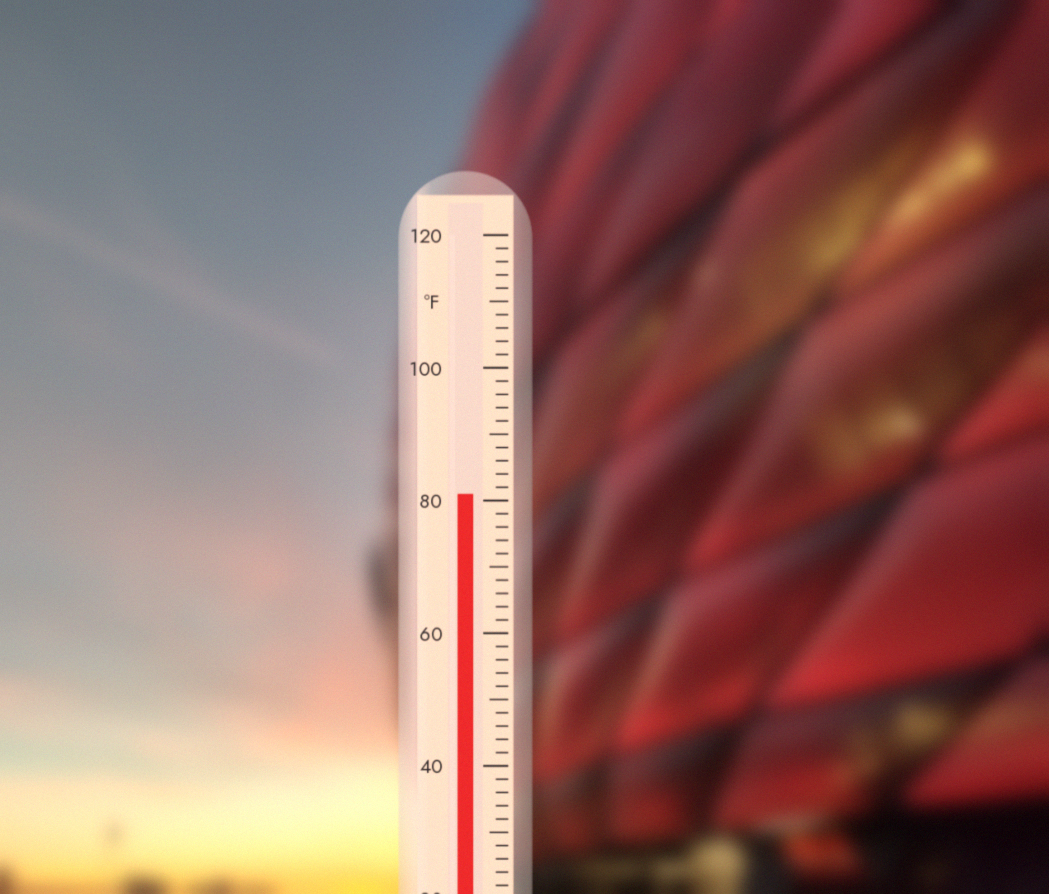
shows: 81 °F
